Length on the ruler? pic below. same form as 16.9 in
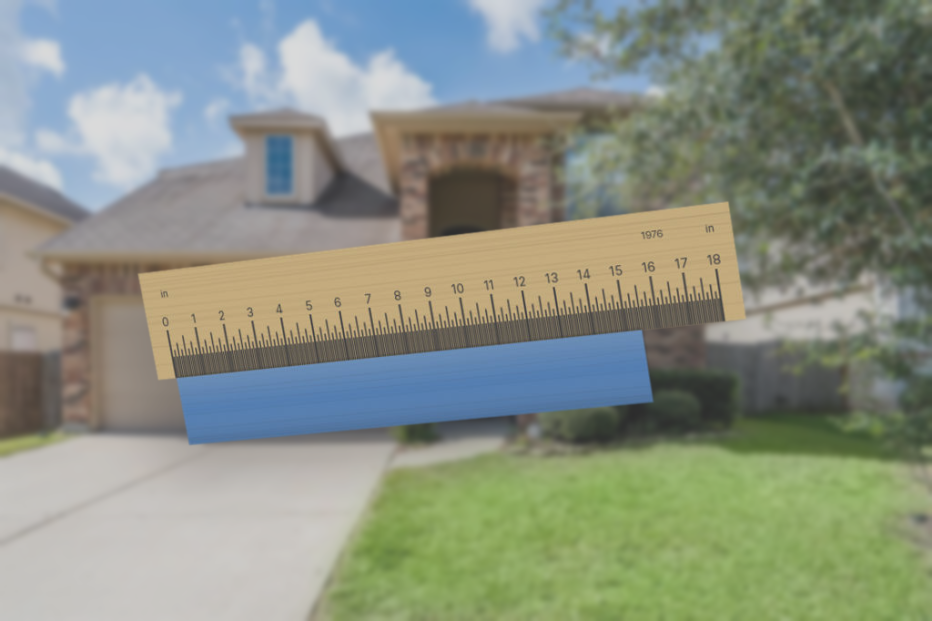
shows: 15.5 in
